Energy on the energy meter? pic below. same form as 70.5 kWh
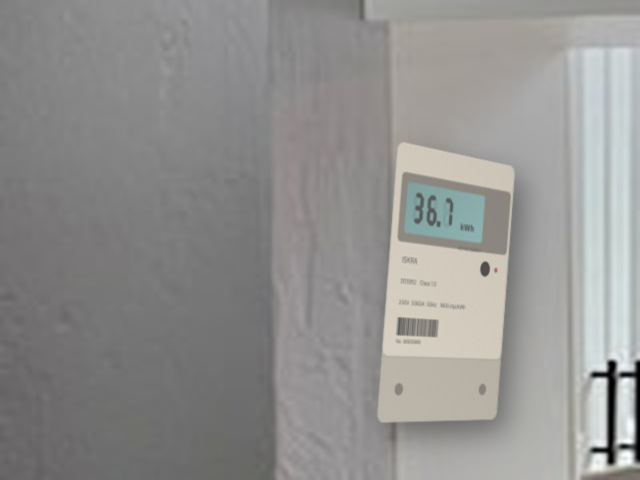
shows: 36.7 kWh
